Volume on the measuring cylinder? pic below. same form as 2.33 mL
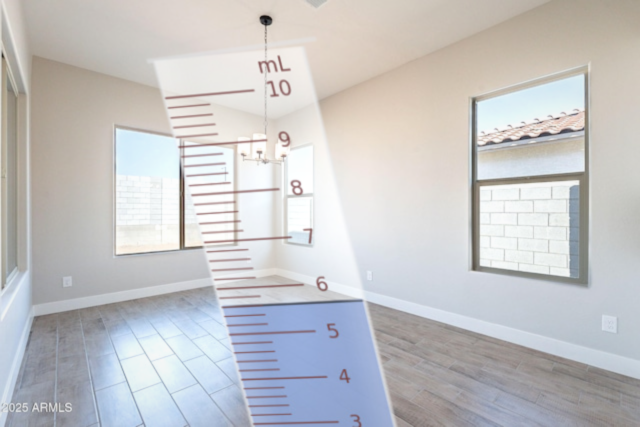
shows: 5.6 mL
